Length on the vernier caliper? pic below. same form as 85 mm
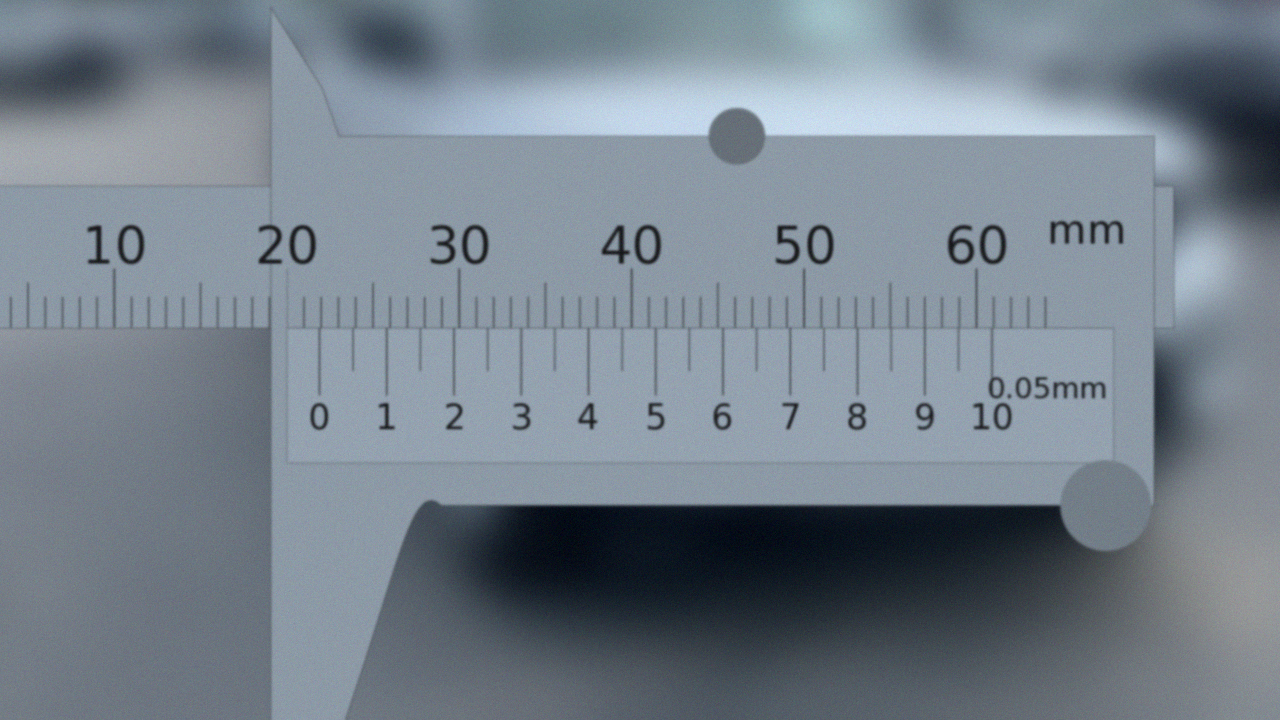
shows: 21.9 mm
